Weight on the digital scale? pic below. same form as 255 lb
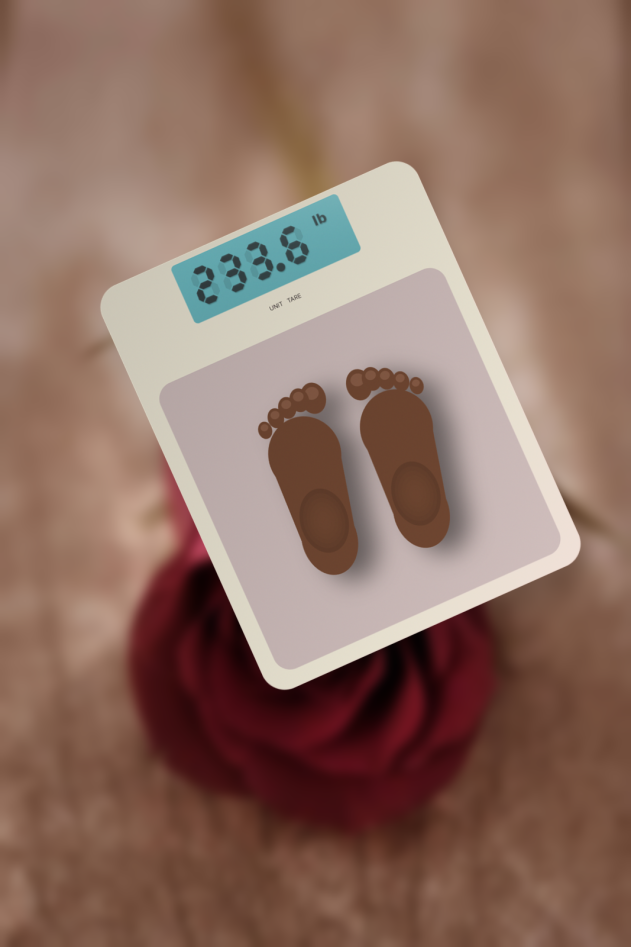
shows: 233.6 lb
